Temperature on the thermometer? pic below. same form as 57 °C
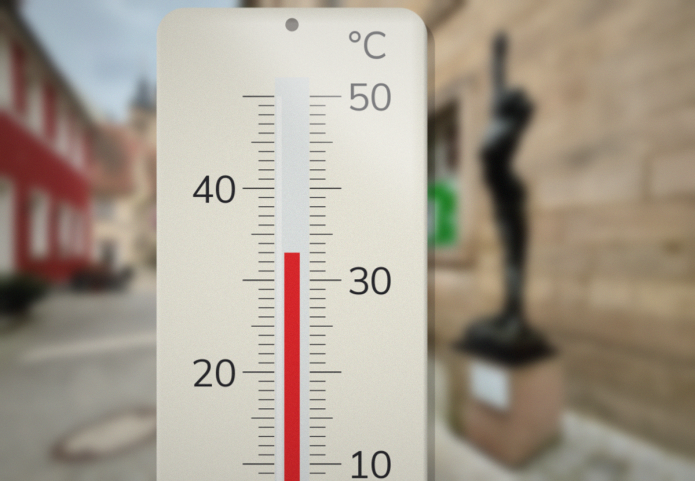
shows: 33 °C
